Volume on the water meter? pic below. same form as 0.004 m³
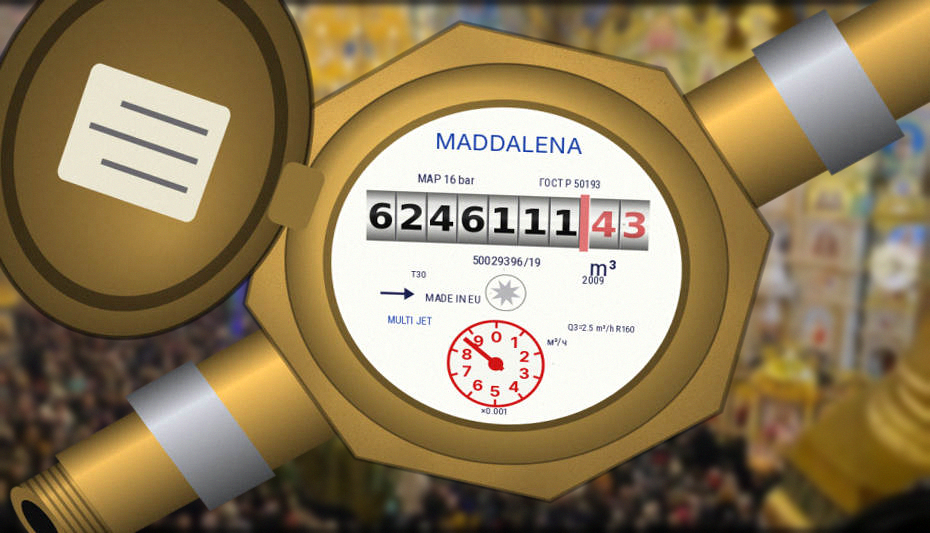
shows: 6246111.438 m³
